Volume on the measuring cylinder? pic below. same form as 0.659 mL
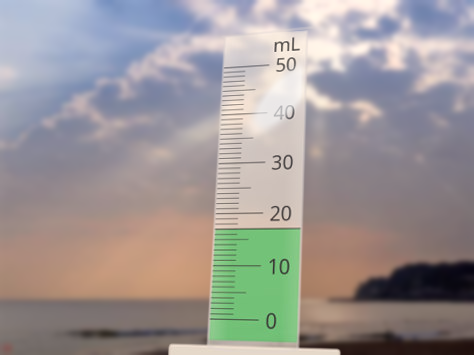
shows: 17 mL
